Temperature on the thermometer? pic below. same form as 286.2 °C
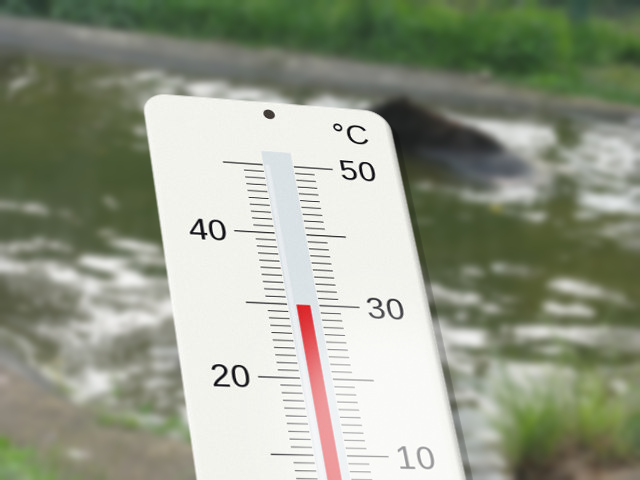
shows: 30 °C
